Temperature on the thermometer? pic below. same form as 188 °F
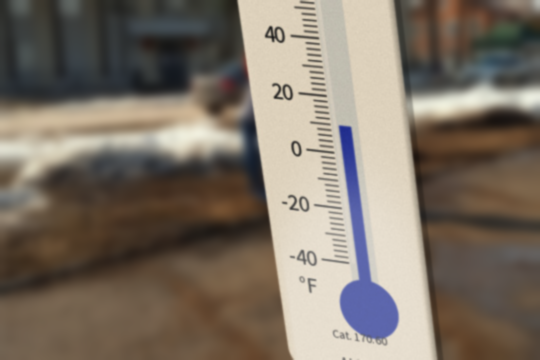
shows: 10 °F
